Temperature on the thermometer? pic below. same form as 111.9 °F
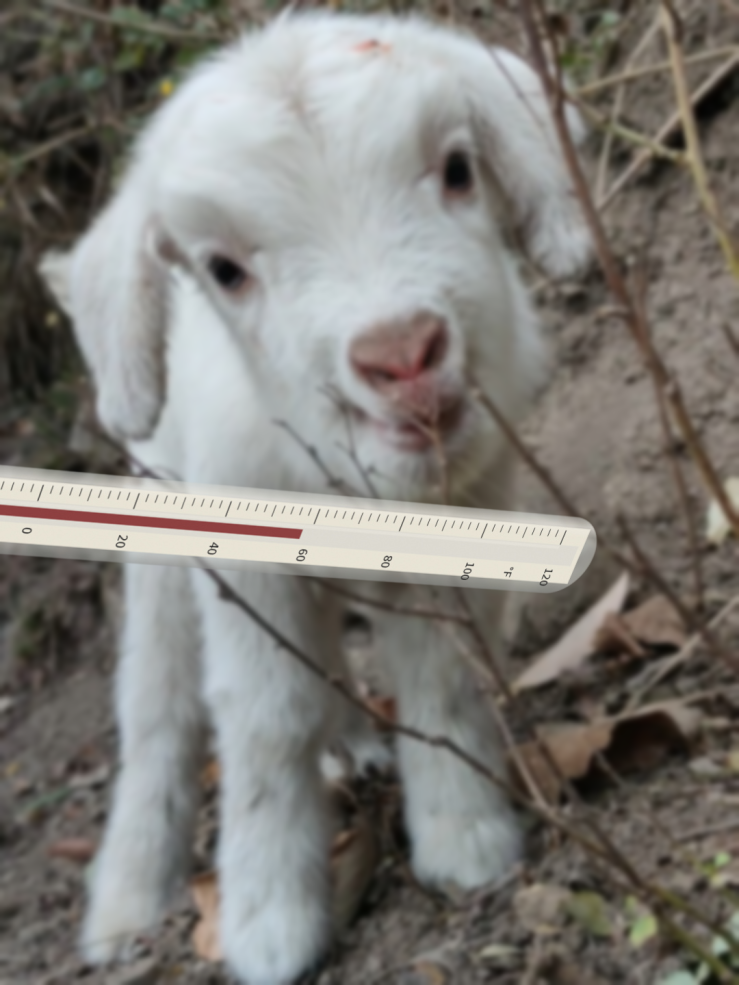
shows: 58 °F
